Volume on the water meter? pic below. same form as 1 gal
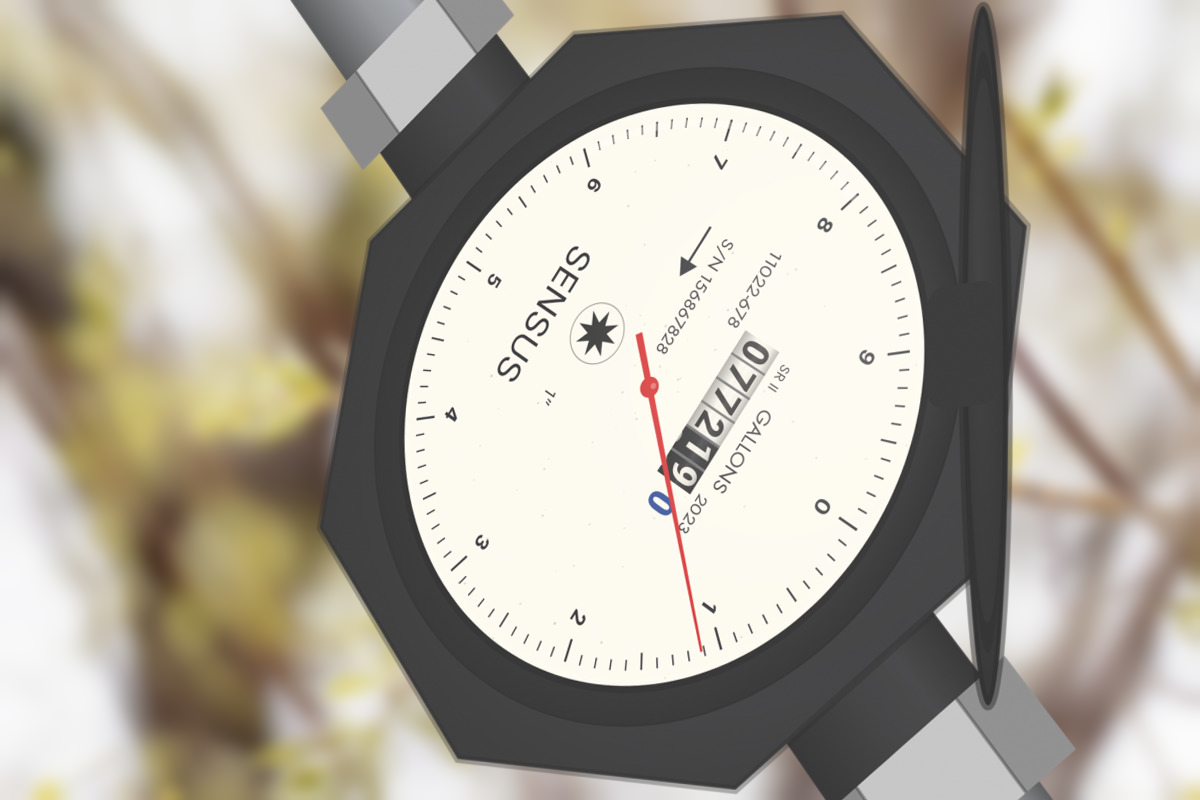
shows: 772191.1 gal
